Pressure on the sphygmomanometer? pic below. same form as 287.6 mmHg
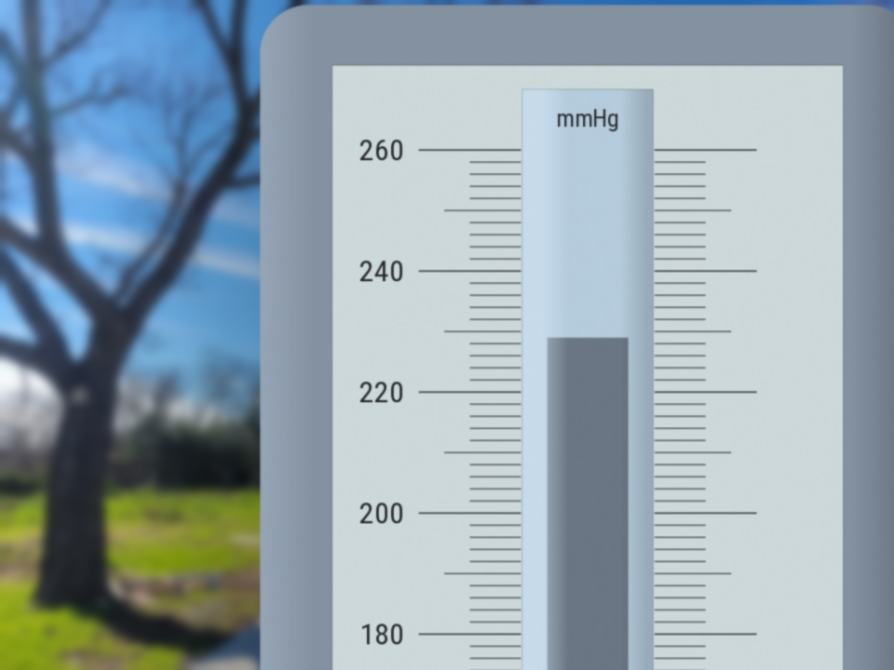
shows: 229 mmHg
